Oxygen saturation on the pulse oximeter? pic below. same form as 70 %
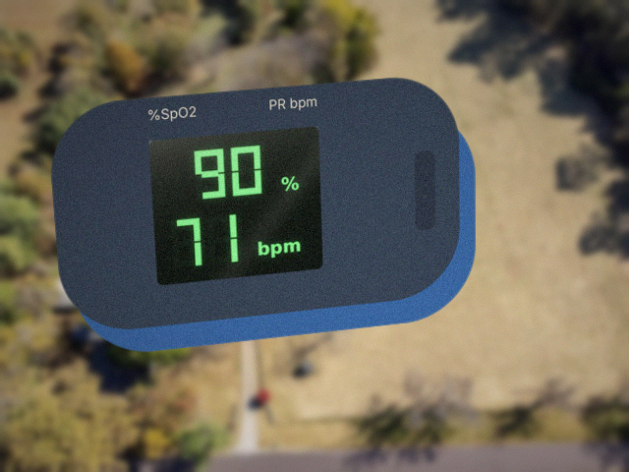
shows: 90 %
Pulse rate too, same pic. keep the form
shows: 71 bpm
